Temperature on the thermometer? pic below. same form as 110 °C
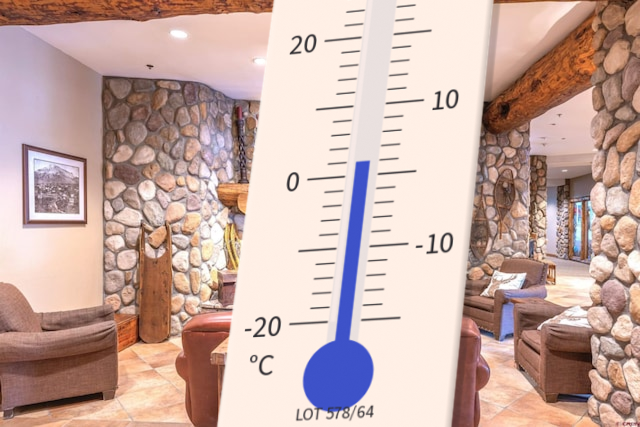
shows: 2 °C
